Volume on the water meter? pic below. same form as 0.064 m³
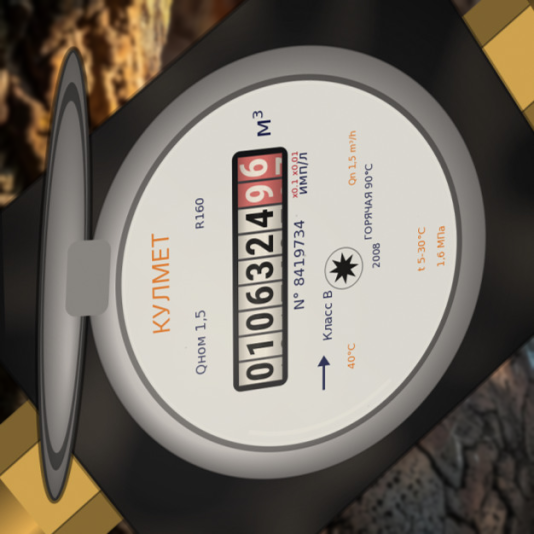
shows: 106324.96 m³
